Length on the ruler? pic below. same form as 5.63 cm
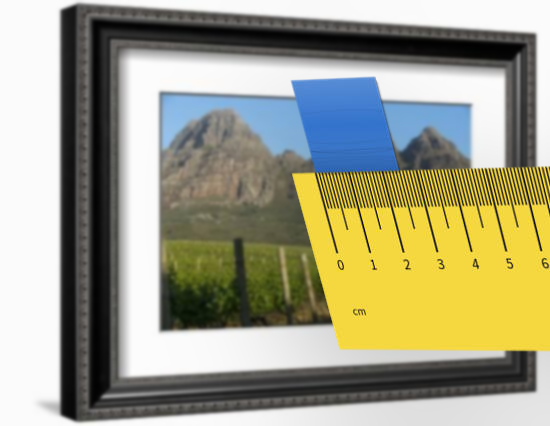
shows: 2.5 cm
